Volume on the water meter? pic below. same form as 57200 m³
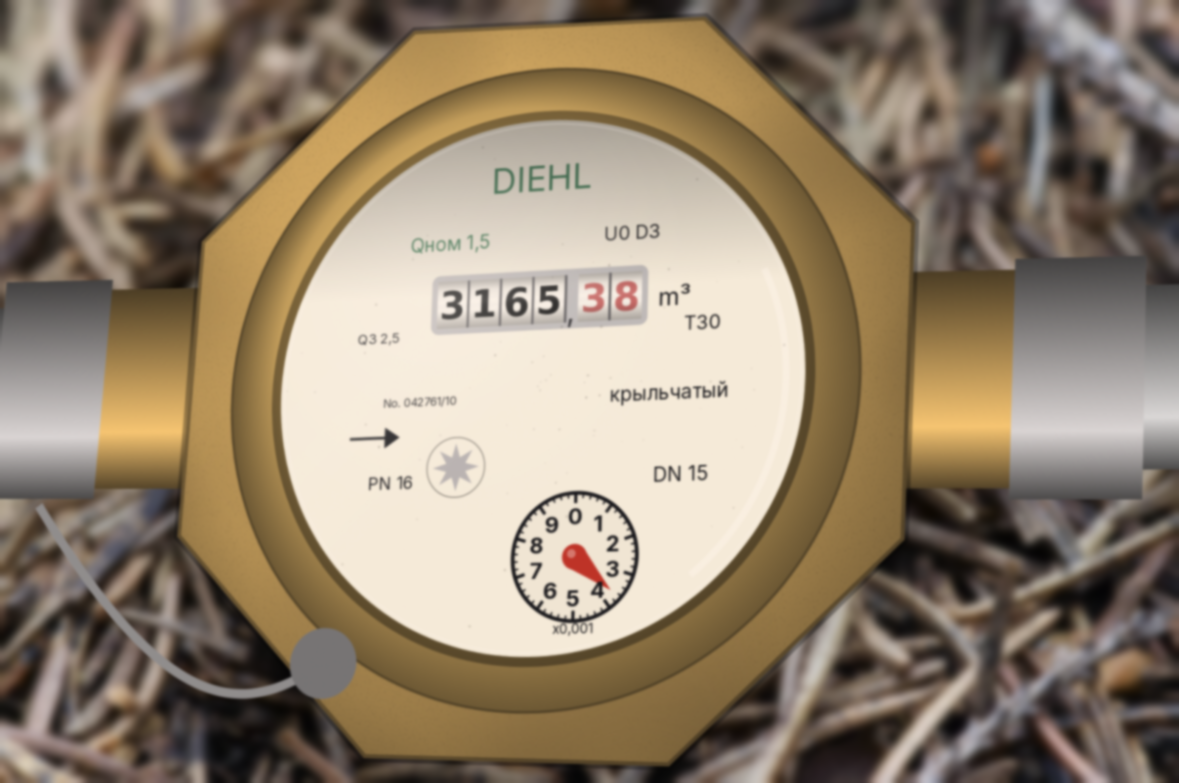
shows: 3165.383 m³
